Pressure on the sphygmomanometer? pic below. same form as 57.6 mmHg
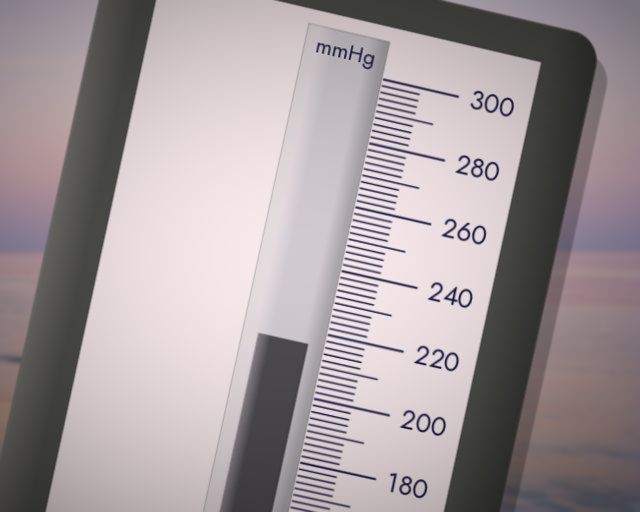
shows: 216 mmHg
